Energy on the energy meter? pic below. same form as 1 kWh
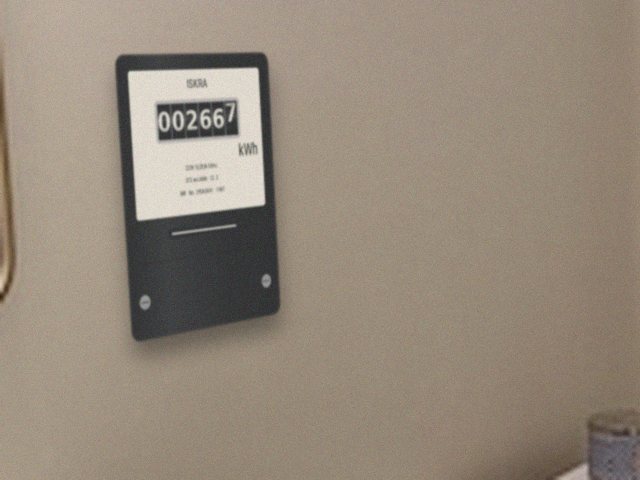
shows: 2667 kWh
